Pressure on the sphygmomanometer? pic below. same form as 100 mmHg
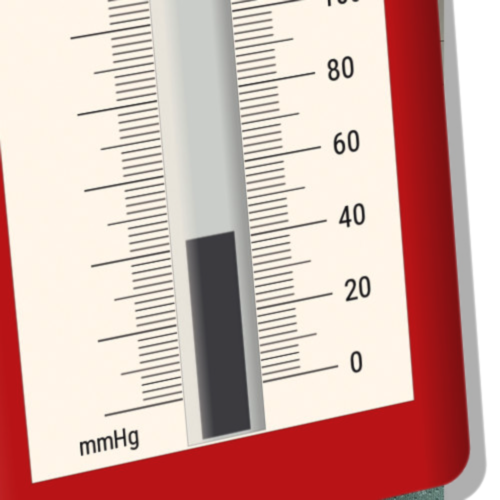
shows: 42 mmHg
